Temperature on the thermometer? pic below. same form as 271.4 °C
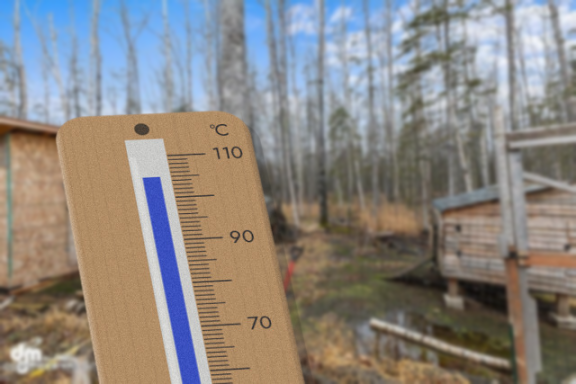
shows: 105 °C
